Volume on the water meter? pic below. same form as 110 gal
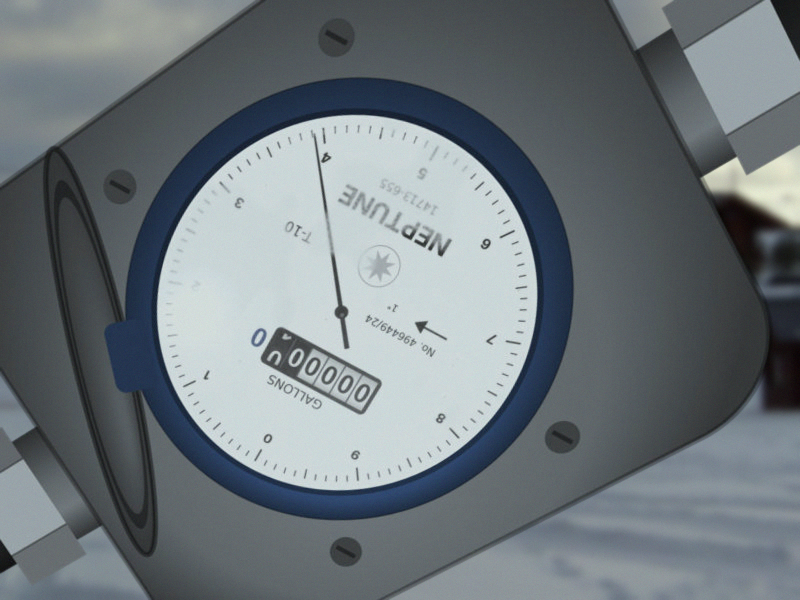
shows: 3.9 gal
